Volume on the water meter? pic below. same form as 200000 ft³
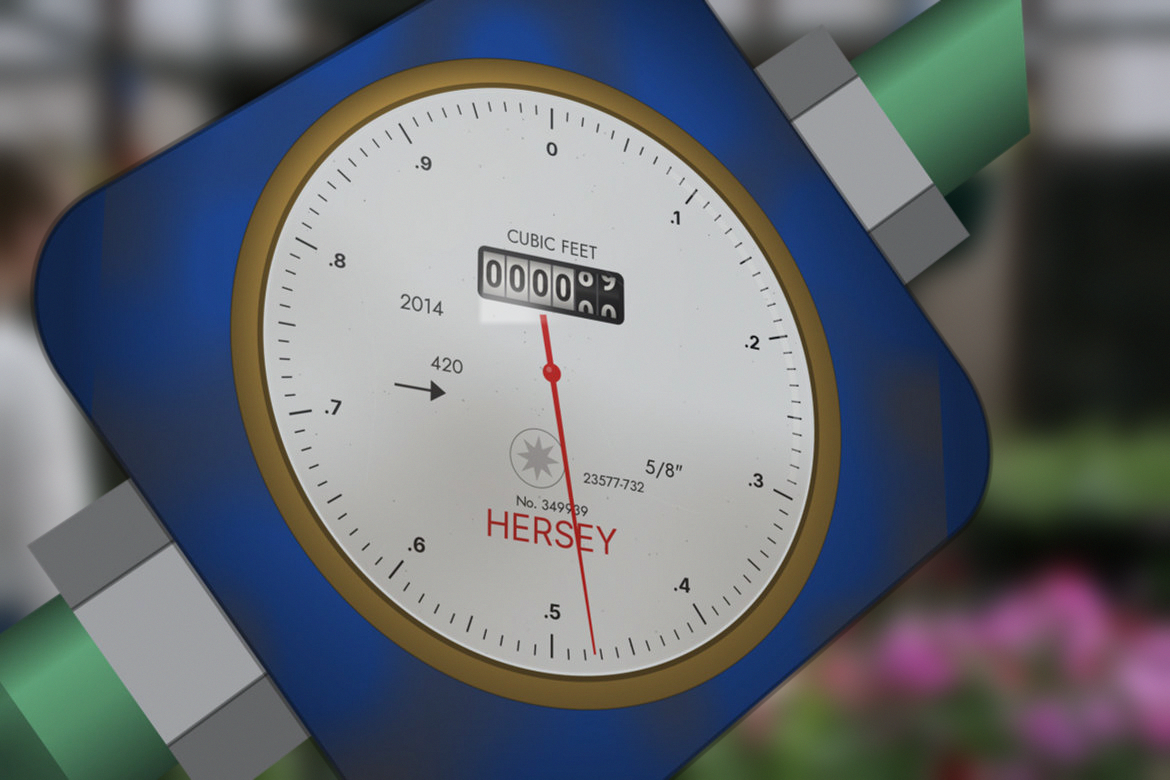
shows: 89.47 ft³
